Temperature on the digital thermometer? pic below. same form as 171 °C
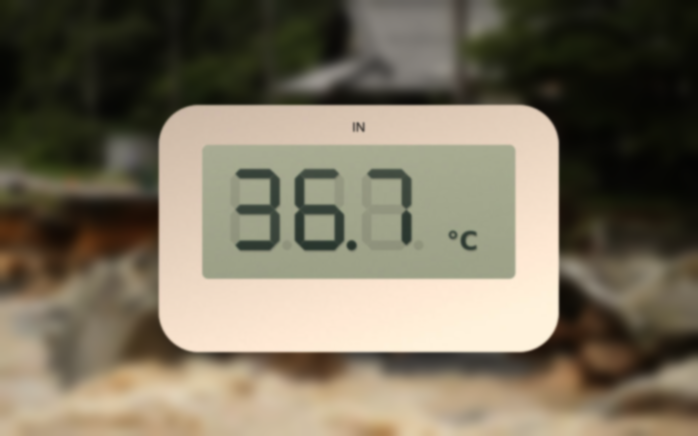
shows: 36.7 °C
